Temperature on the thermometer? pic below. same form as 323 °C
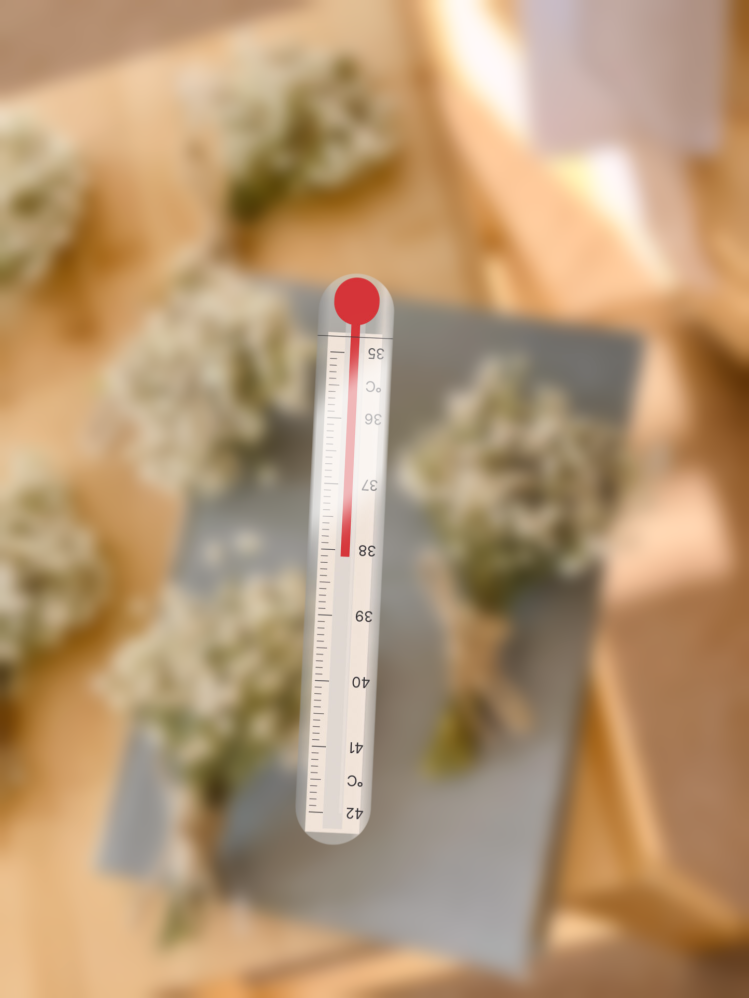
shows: 38.1 °C
